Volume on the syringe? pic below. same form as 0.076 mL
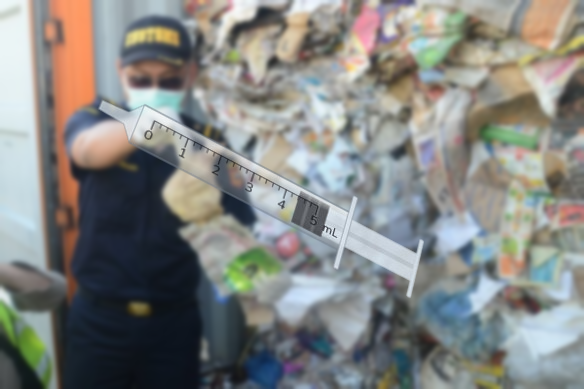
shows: 4.4 mL
